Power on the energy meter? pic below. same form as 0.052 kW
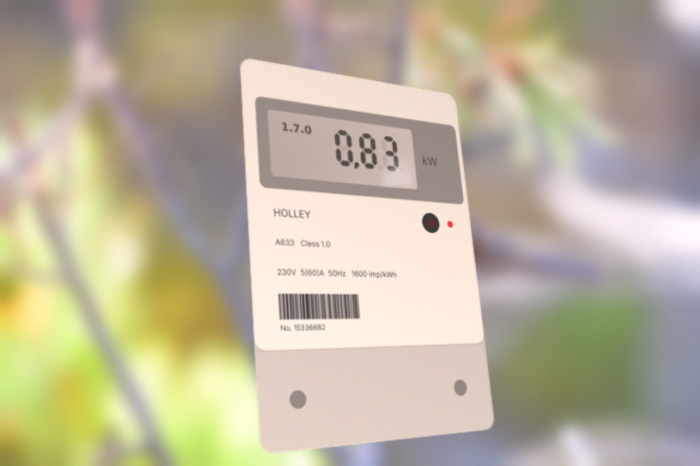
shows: 0.83 kW
